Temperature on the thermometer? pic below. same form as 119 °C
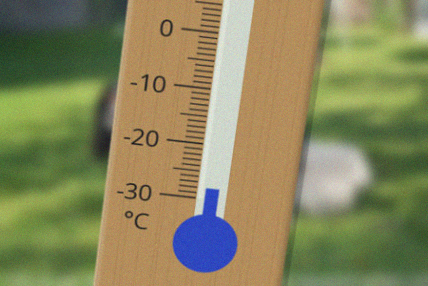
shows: -28 °C
